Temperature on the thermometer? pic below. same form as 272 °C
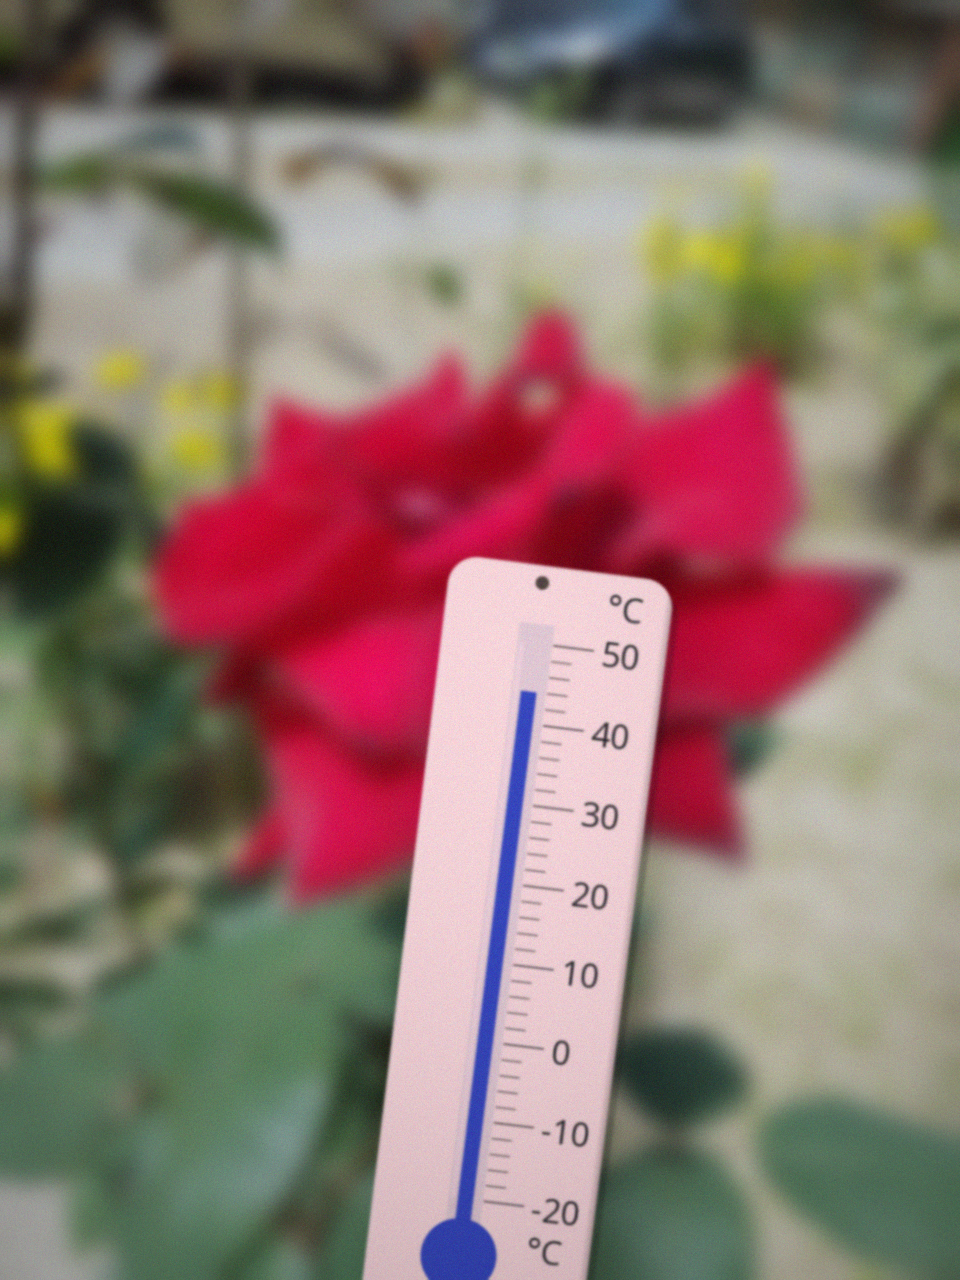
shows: 44 °C
